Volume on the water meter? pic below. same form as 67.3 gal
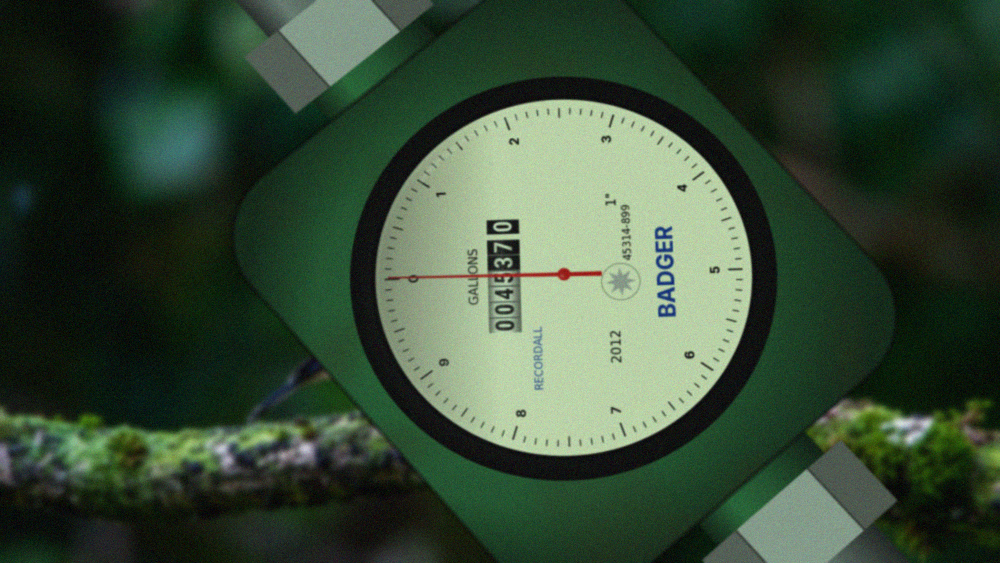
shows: 45370.0 gal
